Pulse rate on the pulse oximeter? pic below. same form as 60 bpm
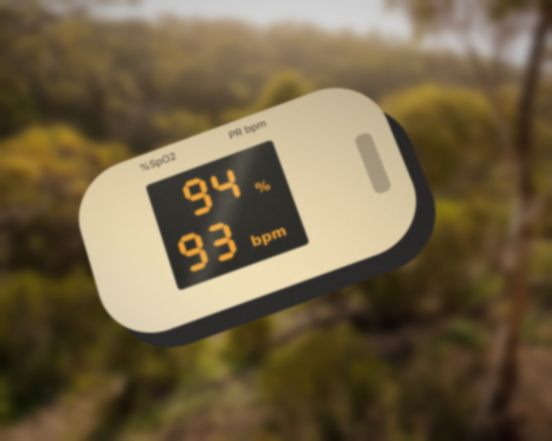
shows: 93 bpm
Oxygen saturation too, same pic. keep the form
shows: 94 %
